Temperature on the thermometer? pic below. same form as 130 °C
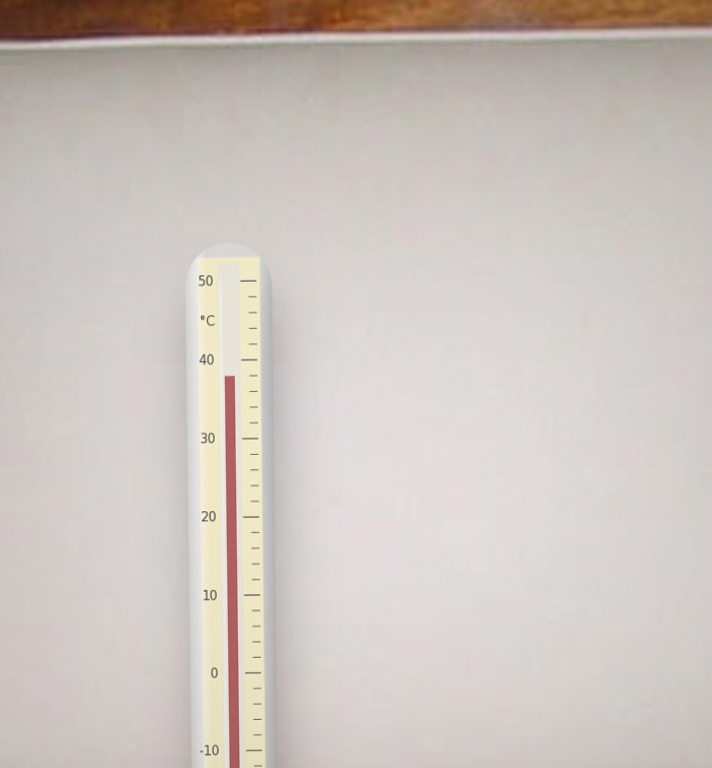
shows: 38 °C
